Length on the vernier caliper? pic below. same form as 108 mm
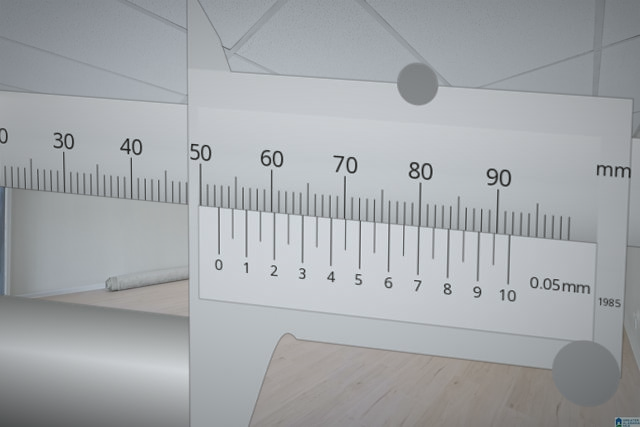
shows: 52.6 mm
